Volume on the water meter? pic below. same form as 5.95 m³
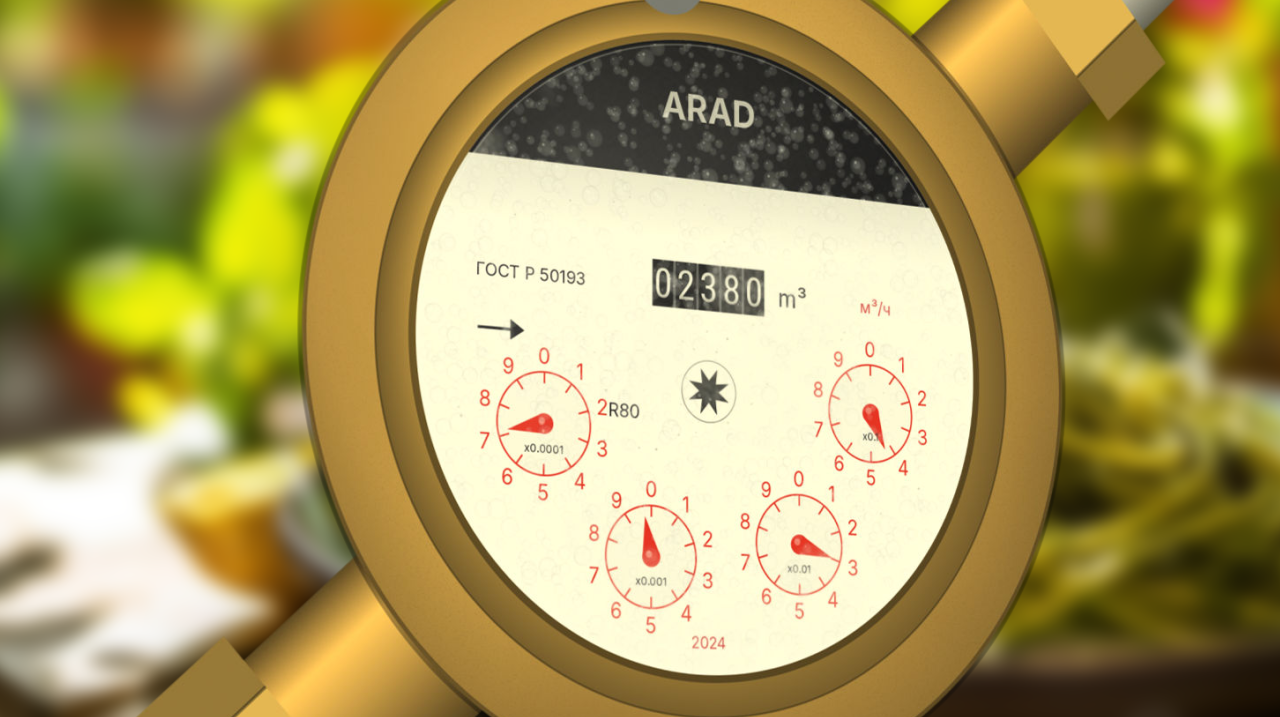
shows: 2380.4297 m³
